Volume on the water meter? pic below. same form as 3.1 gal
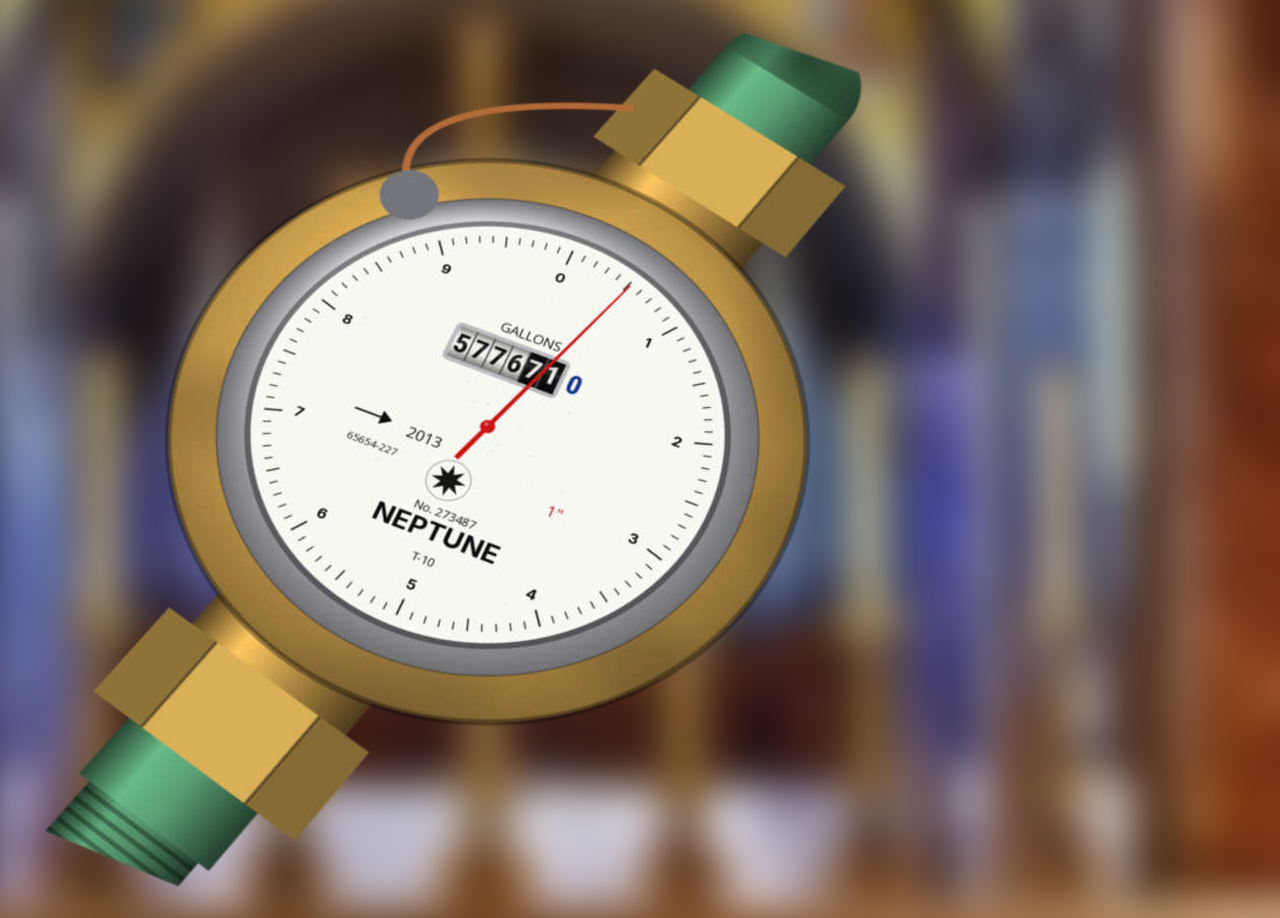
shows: 5776710.5 gal
